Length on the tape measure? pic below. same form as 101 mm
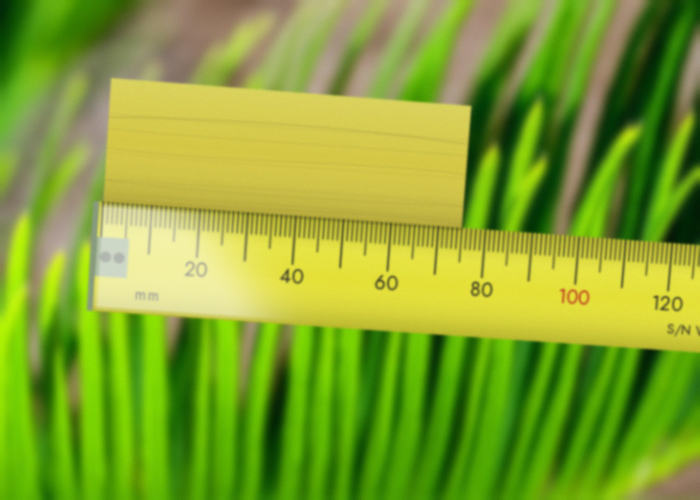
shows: 75 mm
